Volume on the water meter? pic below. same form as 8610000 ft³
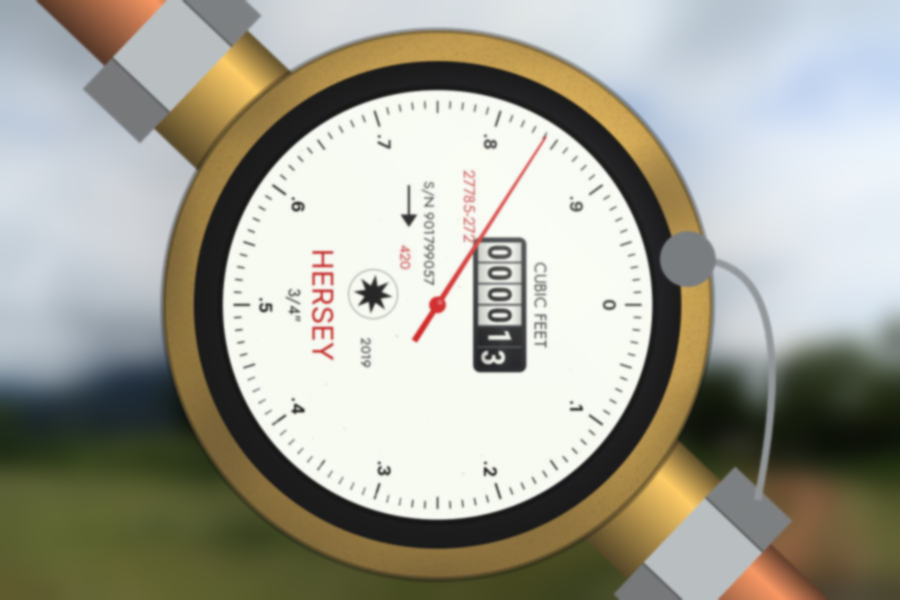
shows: 12.84 ft³
